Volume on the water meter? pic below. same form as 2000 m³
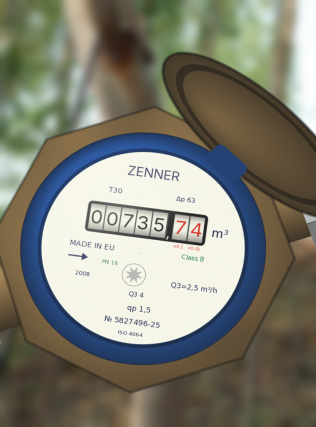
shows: 735.74 m³
